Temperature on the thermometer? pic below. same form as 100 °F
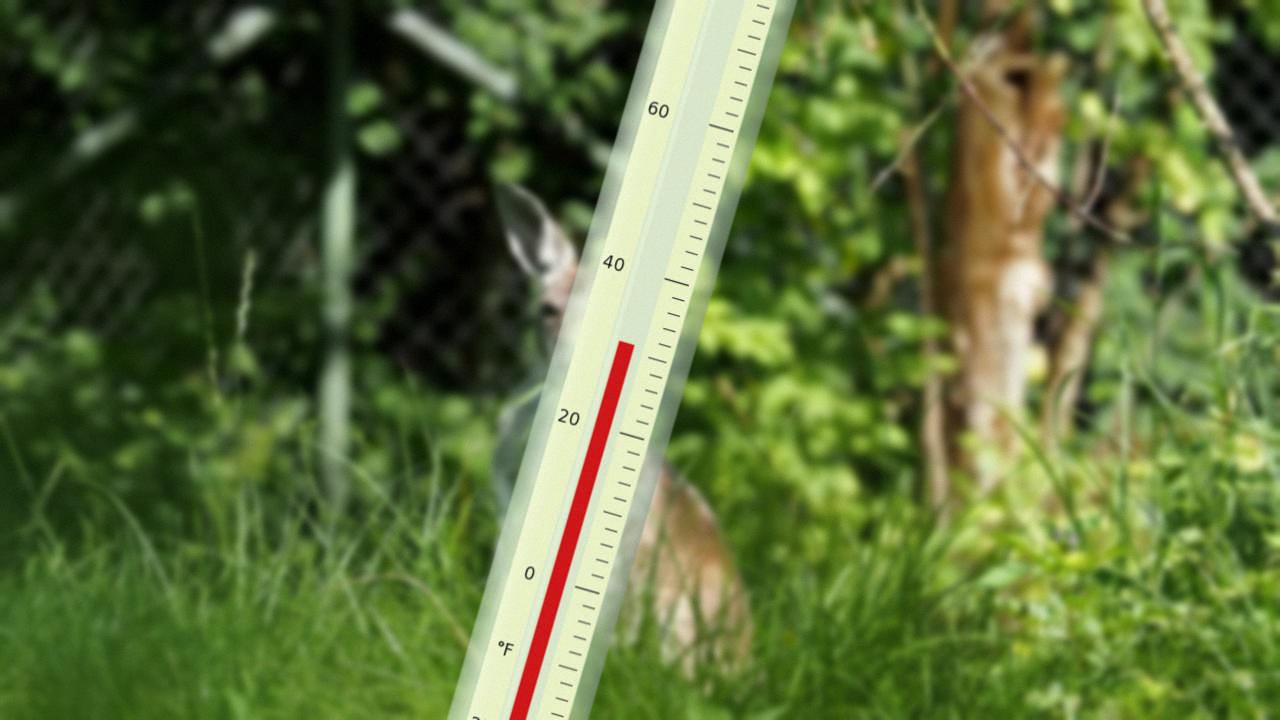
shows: 31 °F
